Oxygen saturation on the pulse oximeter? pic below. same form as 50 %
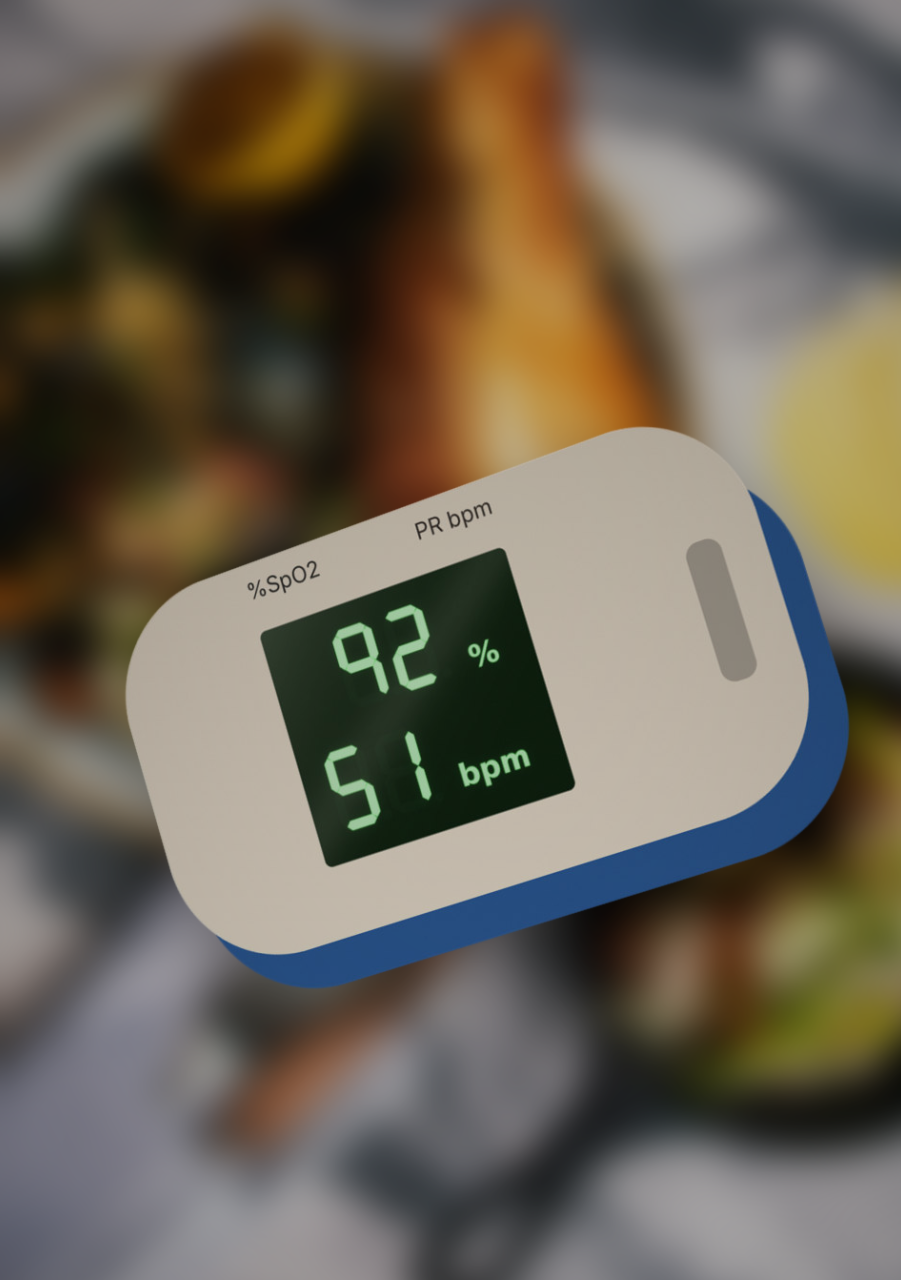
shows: 92 %
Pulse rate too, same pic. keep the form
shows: 51 bpm
